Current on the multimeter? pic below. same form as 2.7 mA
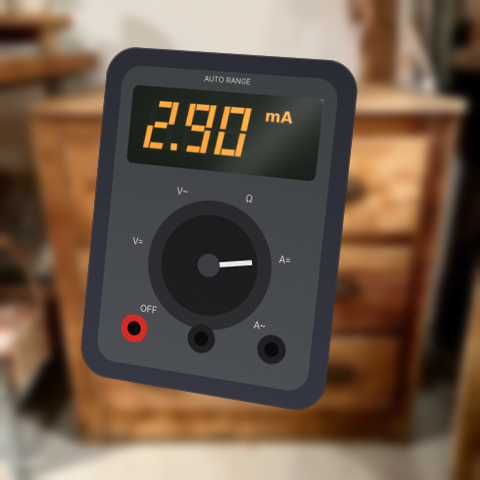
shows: 2.90 mA
